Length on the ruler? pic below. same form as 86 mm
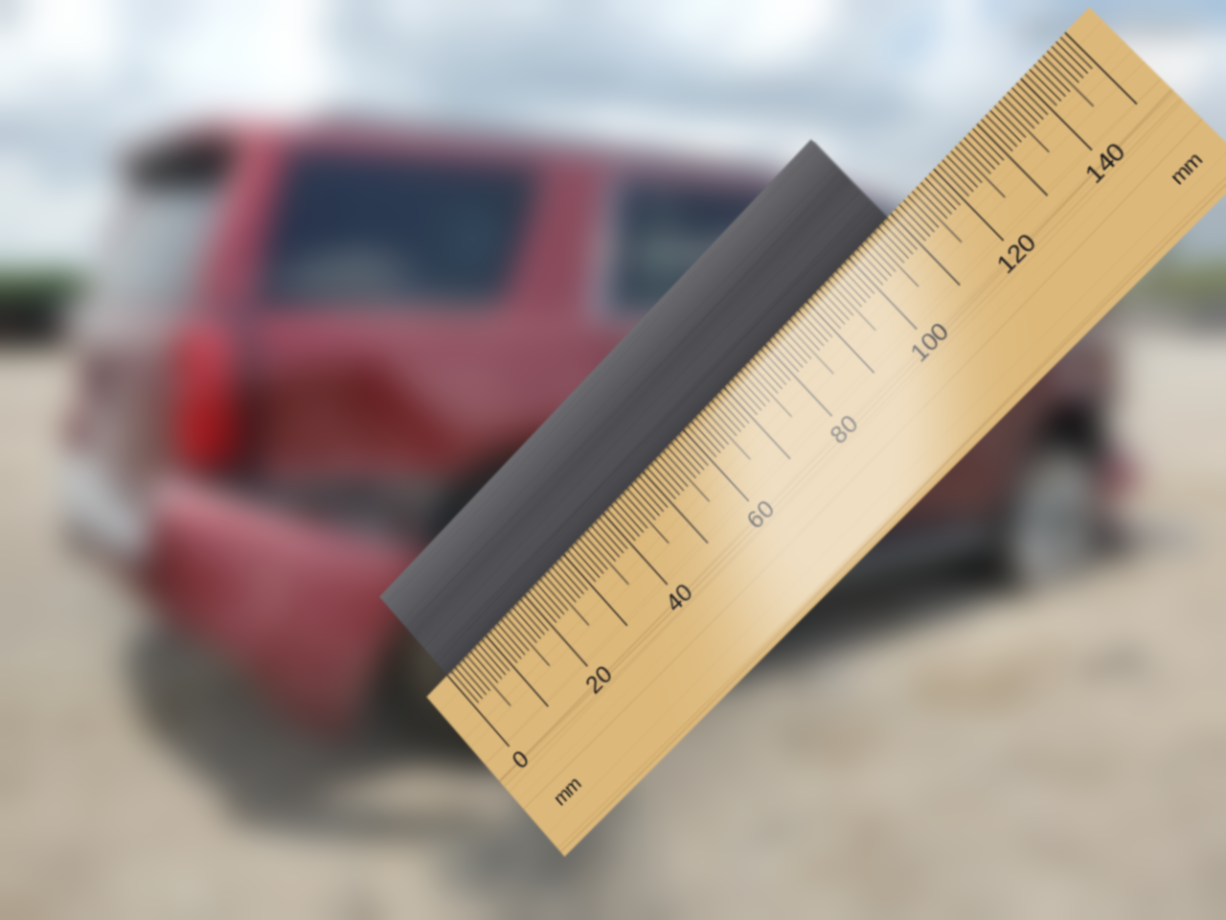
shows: 109 mm
